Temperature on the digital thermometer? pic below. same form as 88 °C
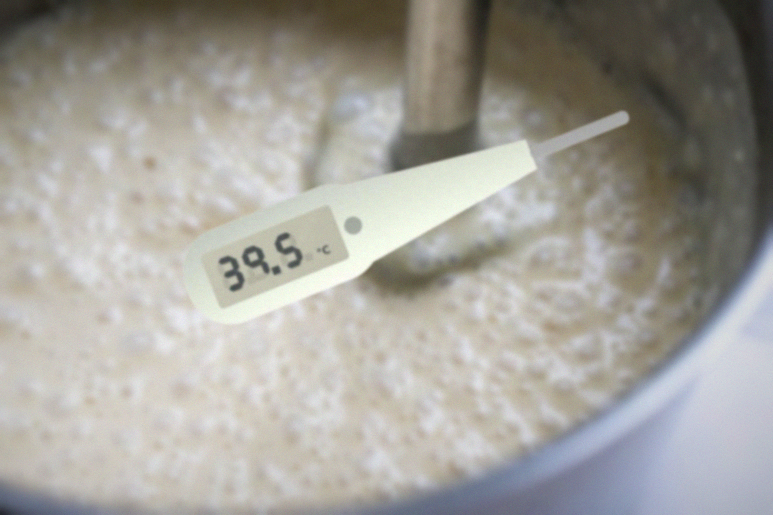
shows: 39.5 °C
